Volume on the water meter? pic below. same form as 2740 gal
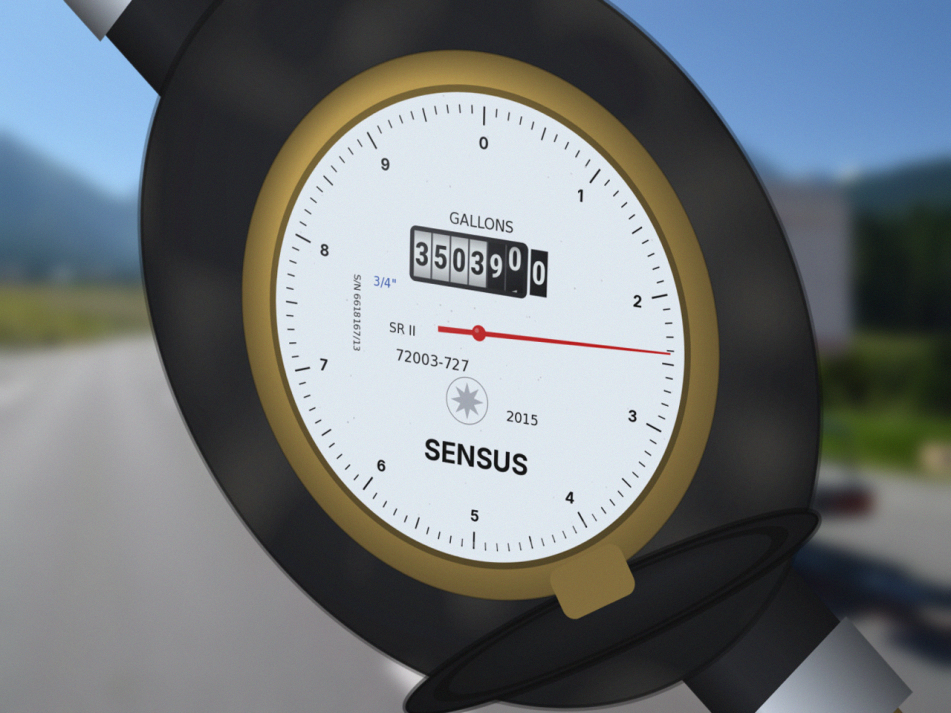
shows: 3503902.4 gal
